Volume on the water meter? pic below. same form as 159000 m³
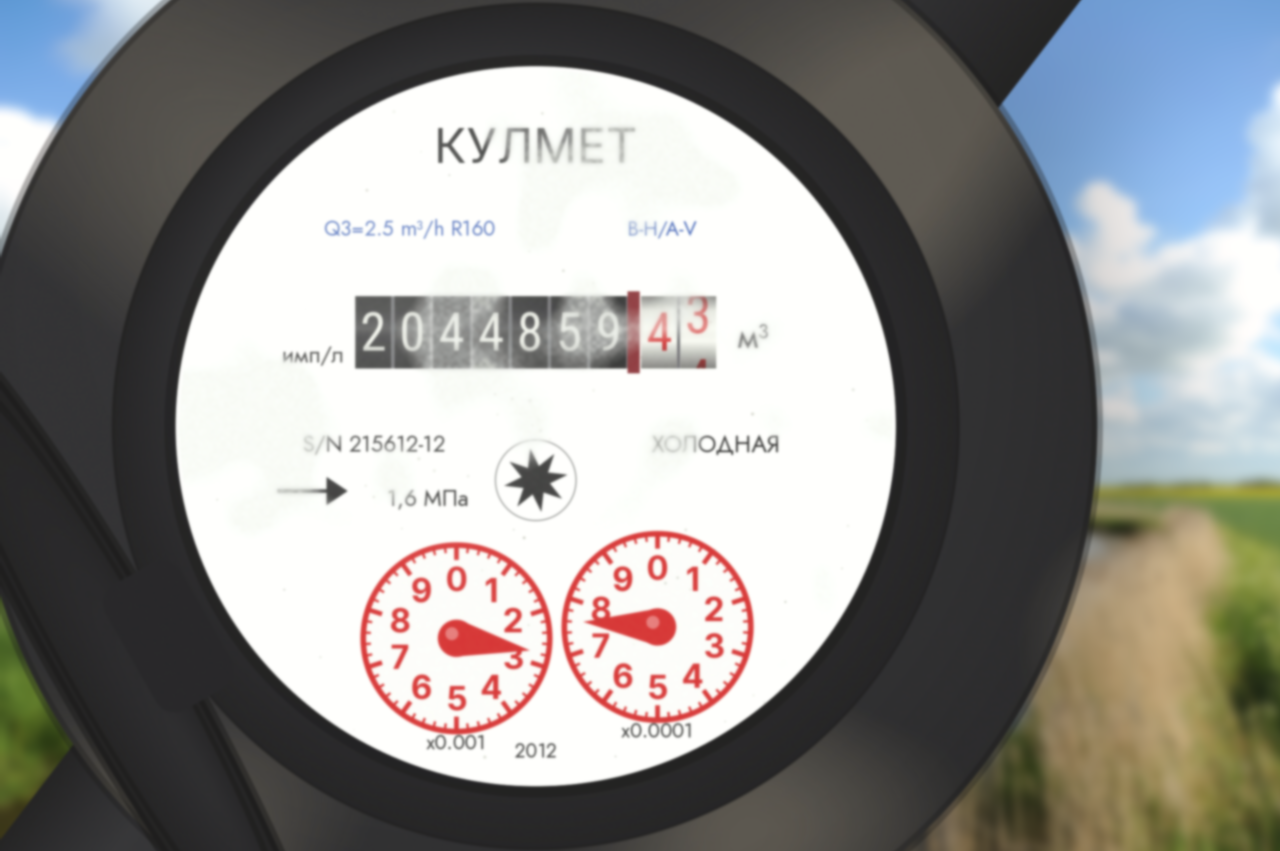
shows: 2044859.4327 m³
